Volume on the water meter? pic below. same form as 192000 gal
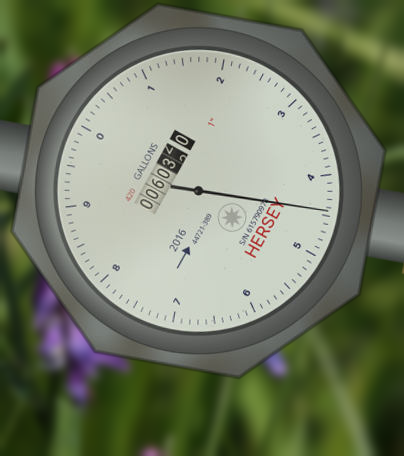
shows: 60324.4 gal
